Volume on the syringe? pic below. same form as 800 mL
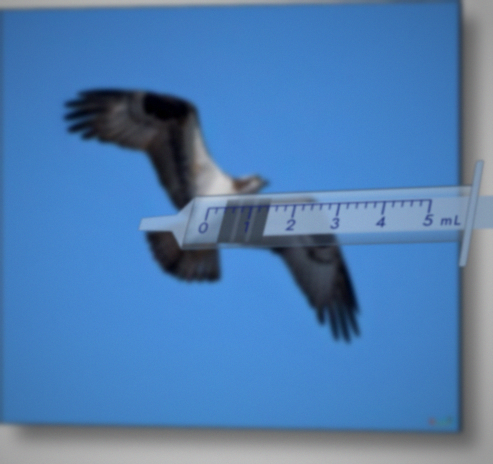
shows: 0.4 mL
